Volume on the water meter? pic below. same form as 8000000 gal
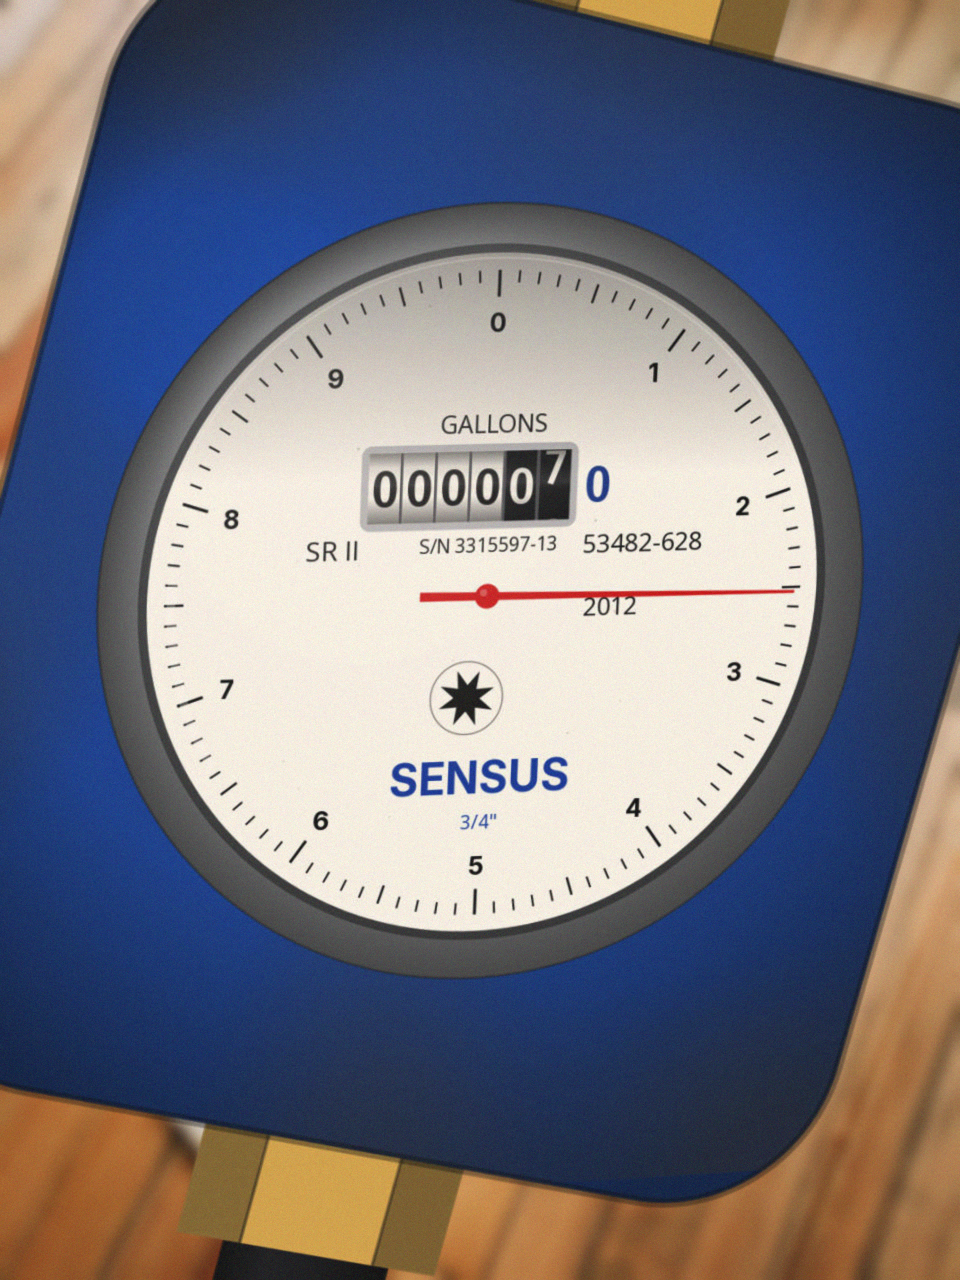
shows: 72.5 gal
